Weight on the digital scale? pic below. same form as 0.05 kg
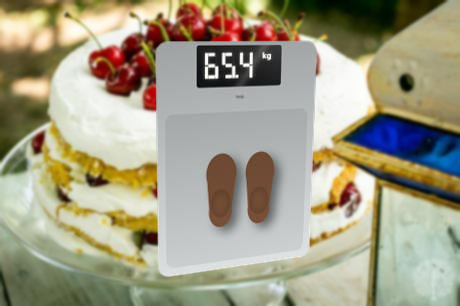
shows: 65.4 kg
